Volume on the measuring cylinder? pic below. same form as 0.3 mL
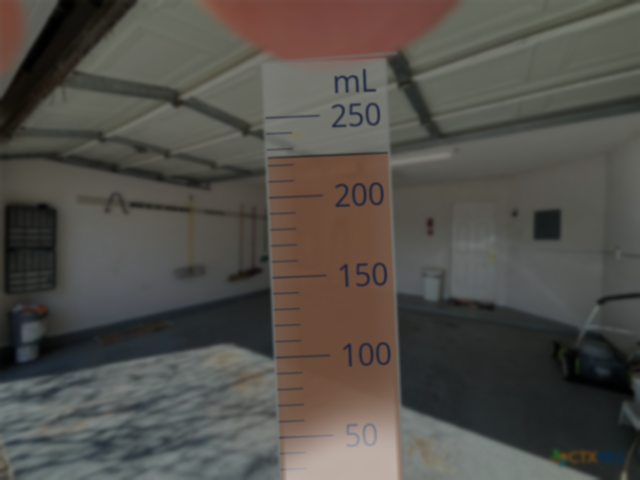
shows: 225 mL
